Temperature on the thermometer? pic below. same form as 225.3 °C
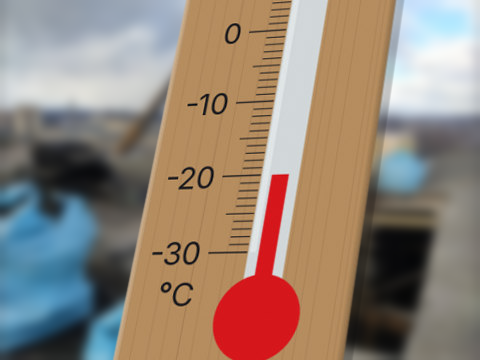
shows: -20 °C
